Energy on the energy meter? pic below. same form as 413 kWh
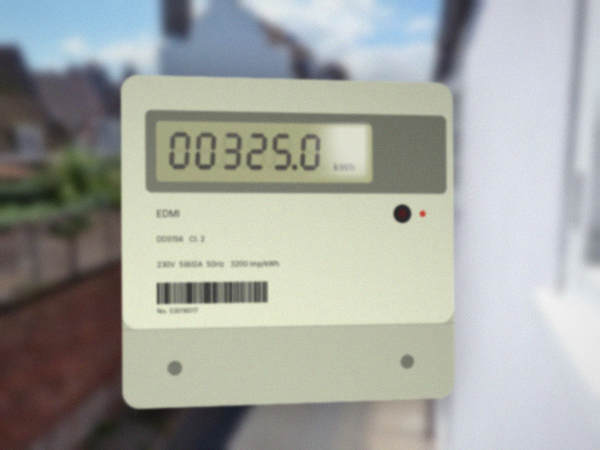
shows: 325.0 kWh
